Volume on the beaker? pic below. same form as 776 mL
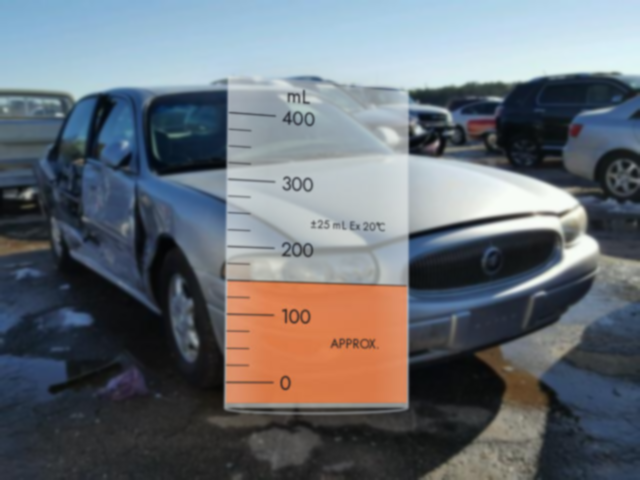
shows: 150 mL
